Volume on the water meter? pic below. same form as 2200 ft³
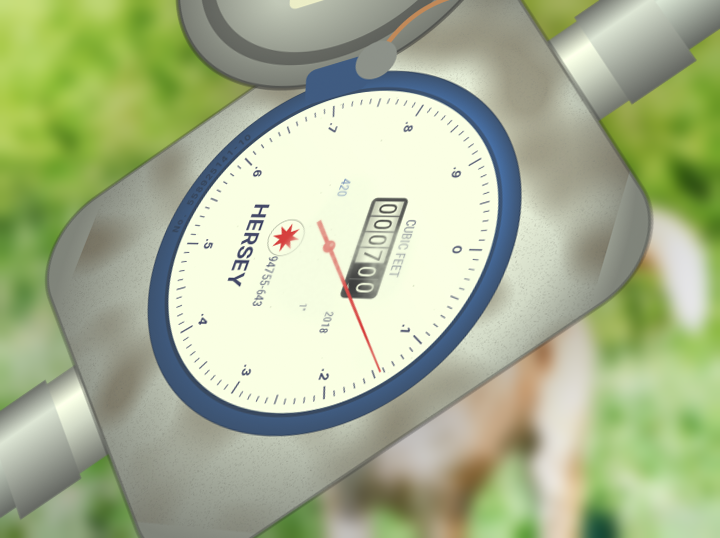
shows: 700.14 ft³
